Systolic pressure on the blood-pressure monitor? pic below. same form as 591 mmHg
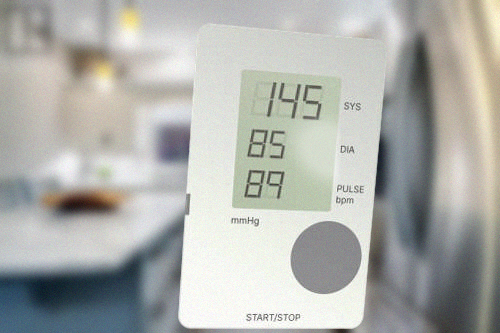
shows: 145 mmHg
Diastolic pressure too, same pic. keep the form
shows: 85 mmHg
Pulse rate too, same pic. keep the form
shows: 89 bpm
